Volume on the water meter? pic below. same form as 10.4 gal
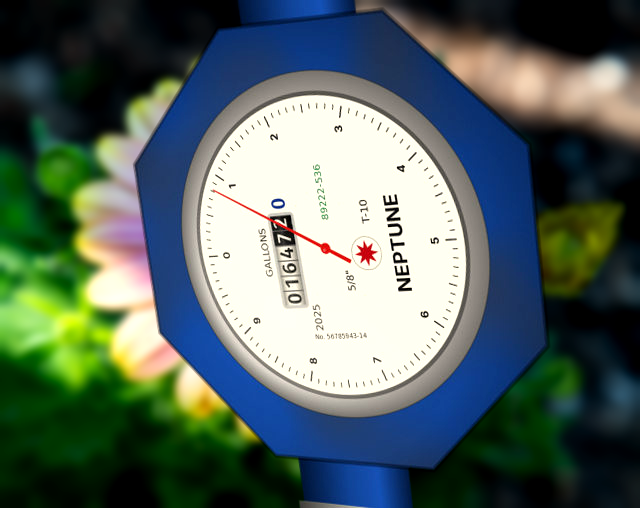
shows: 164720.8 gal
